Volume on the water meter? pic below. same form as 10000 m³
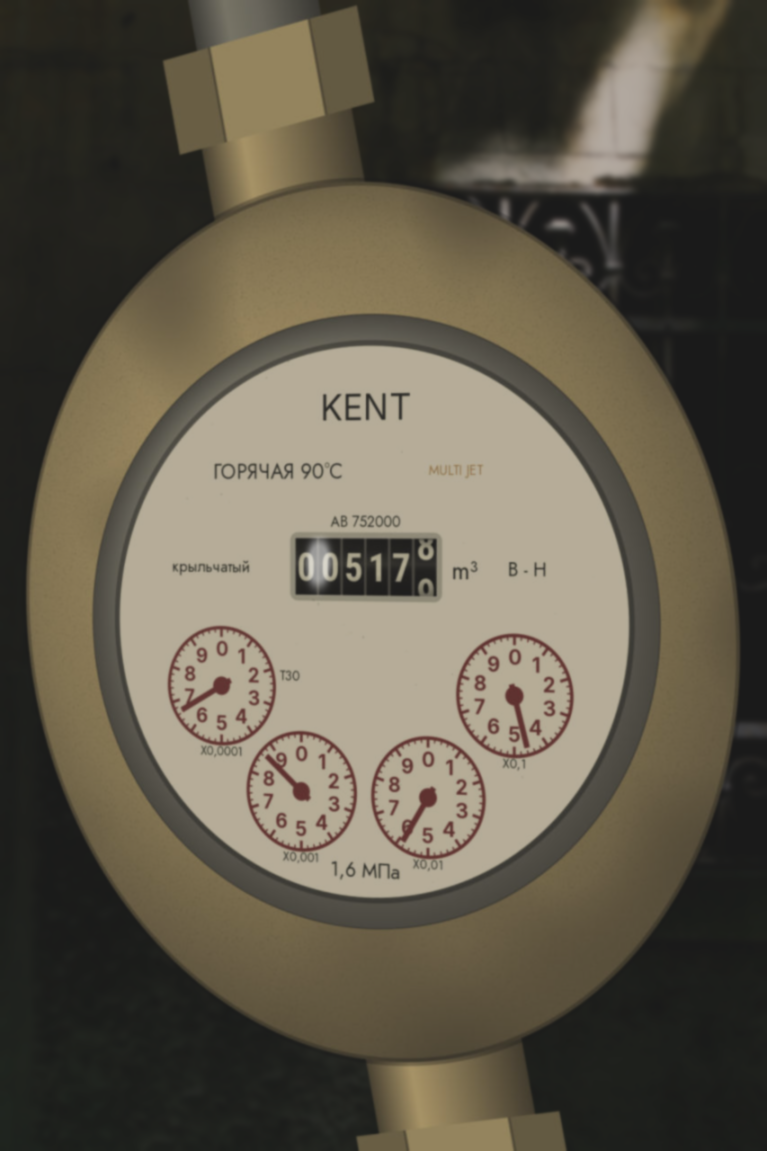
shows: 5178.4586 m³
